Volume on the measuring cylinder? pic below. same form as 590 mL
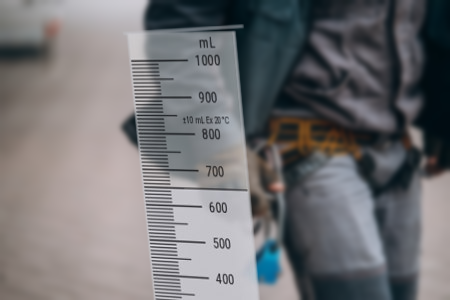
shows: 650 mL
